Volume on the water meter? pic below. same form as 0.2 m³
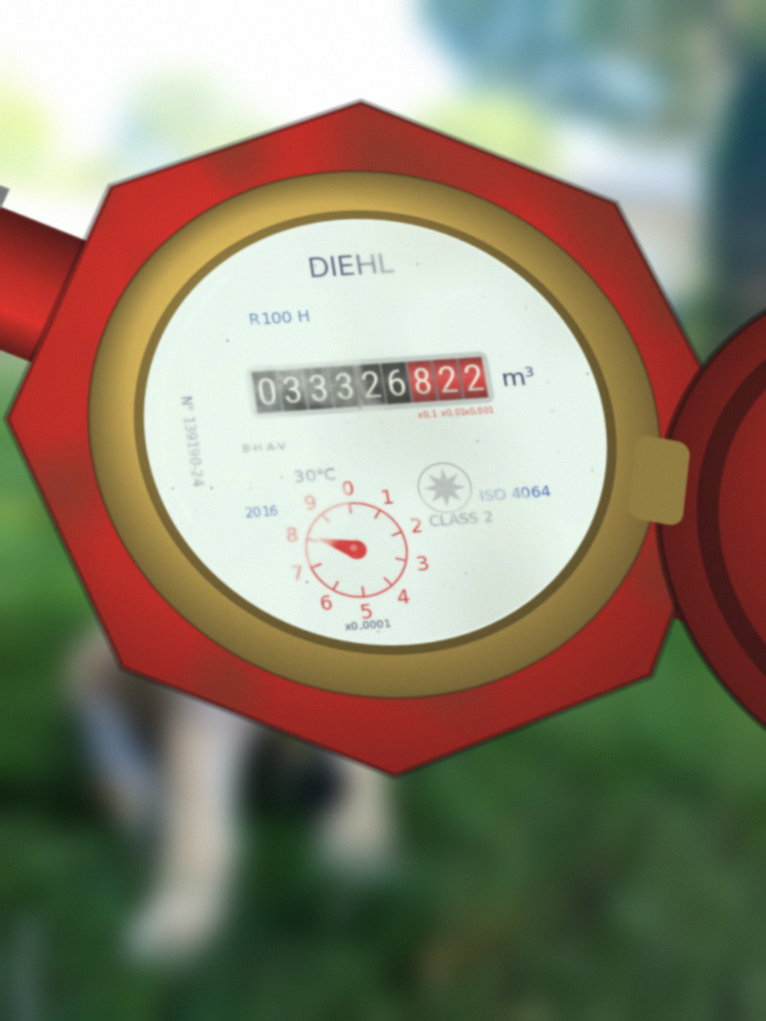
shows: 33326.8228 m³
